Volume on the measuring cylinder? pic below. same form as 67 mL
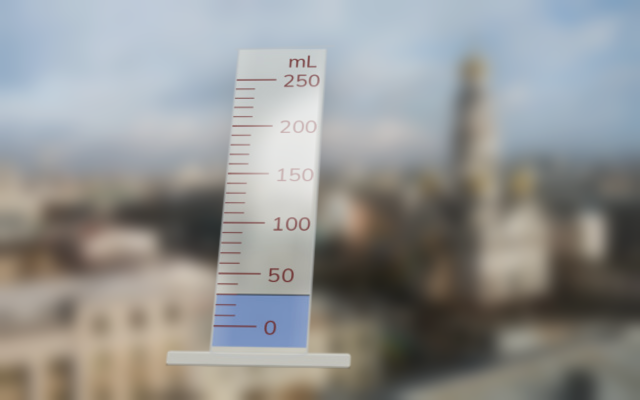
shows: 30 mL
